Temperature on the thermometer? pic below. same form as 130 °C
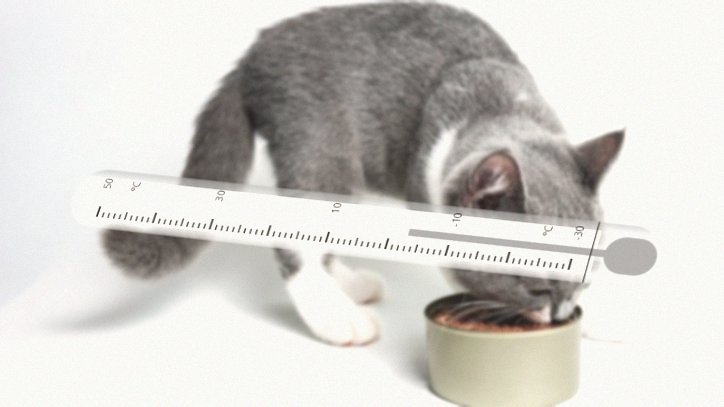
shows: -3 °C
